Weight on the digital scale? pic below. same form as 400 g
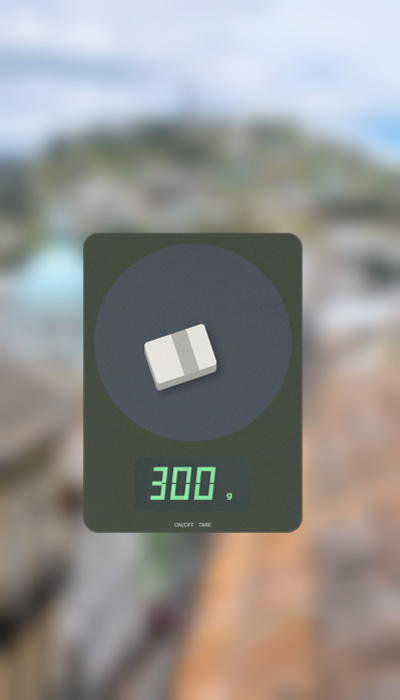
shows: 300 g
